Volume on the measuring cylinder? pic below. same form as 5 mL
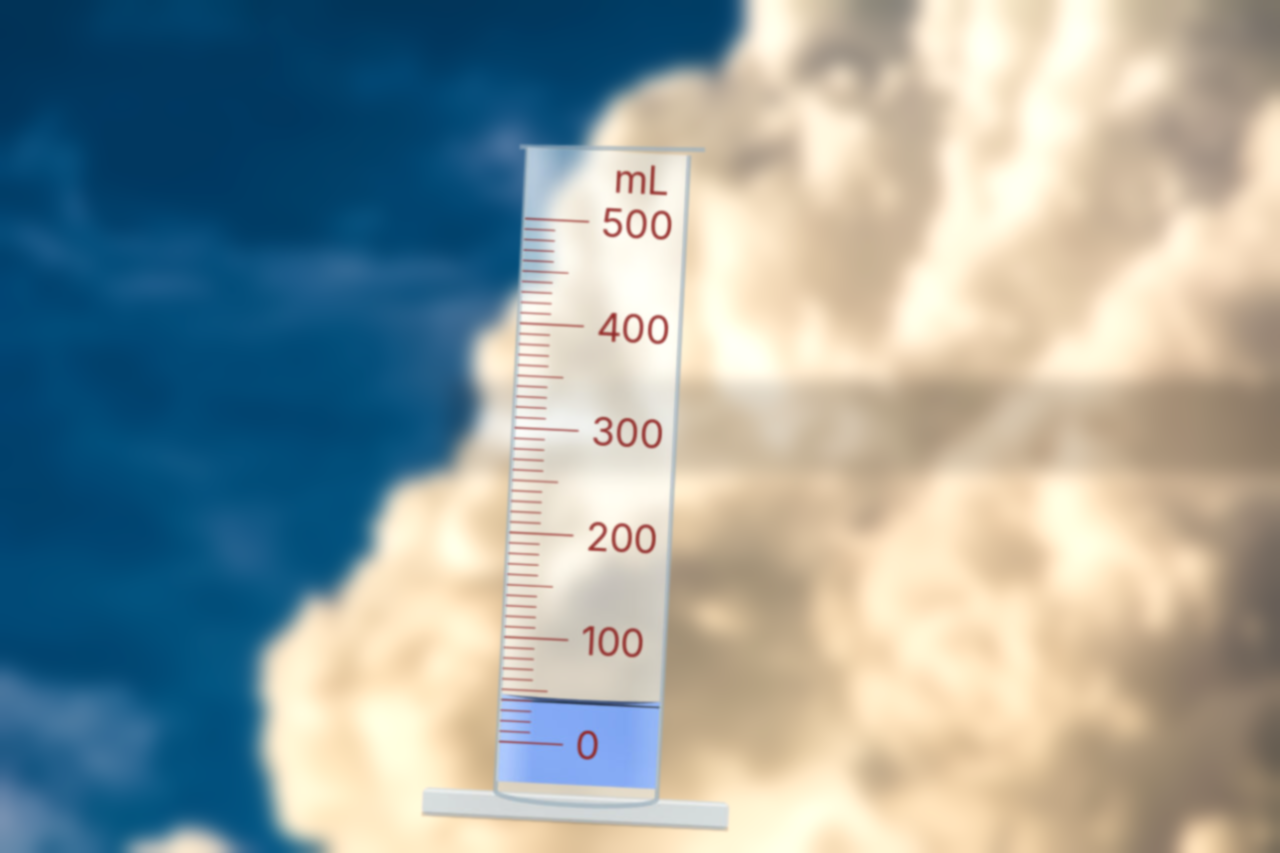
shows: 40 mL
